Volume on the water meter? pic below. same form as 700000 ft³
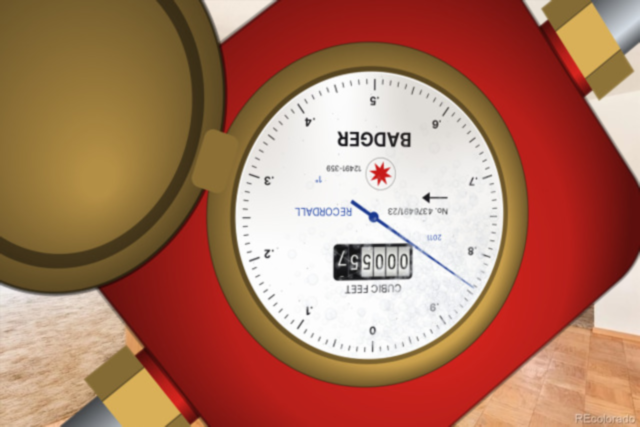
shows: 556.84 ft³
